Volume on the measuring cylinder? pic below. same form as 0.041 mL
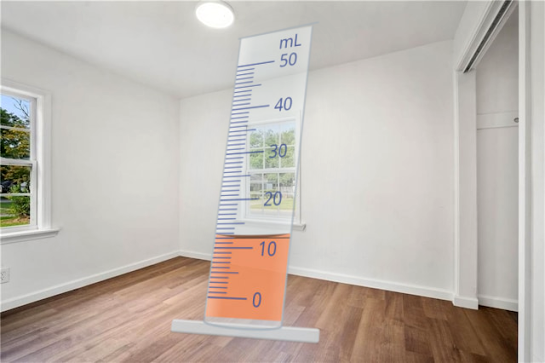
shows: 12 mL
